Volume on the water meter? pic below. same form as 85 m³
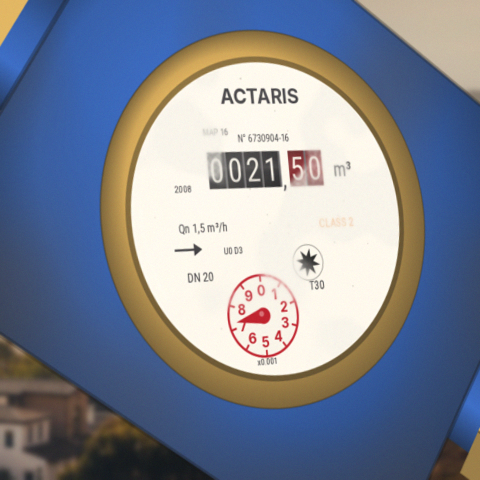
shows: 21.507 m³
